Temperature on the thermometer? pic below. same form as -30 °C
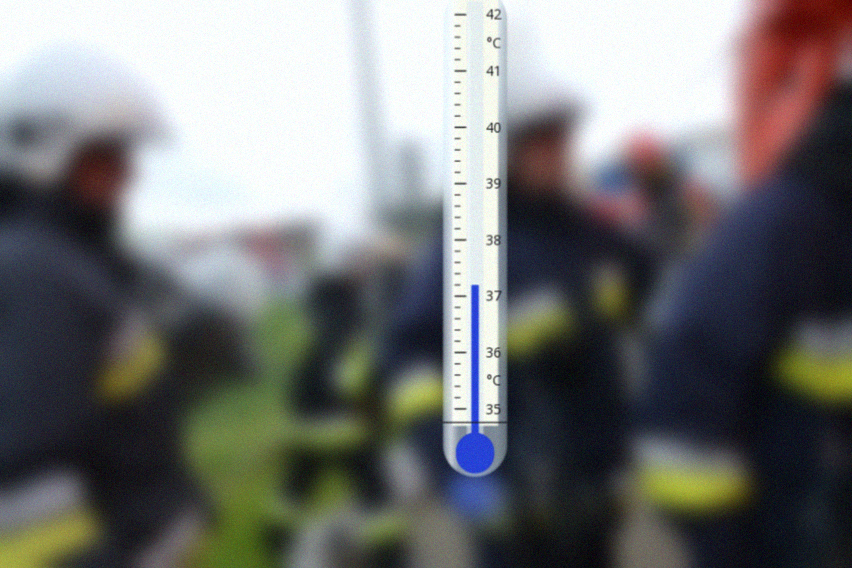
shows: 37.2 °C
